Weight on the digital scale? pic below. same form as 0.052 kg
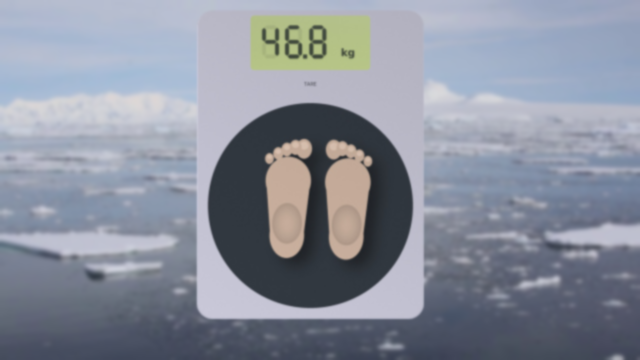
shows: 46.8 kg
